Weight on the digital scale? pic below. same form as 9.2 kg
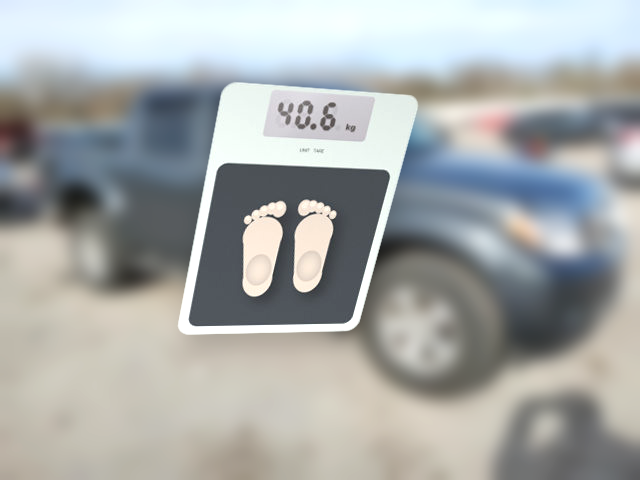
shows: 40.6 kg
